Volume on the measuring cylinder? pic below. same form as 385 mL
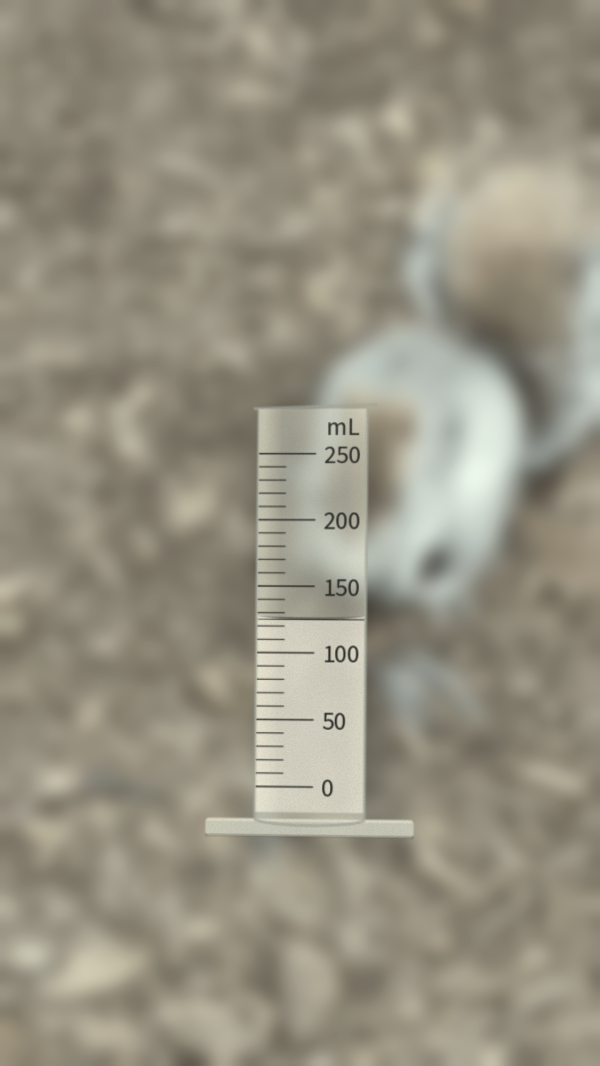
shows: 125 mL
